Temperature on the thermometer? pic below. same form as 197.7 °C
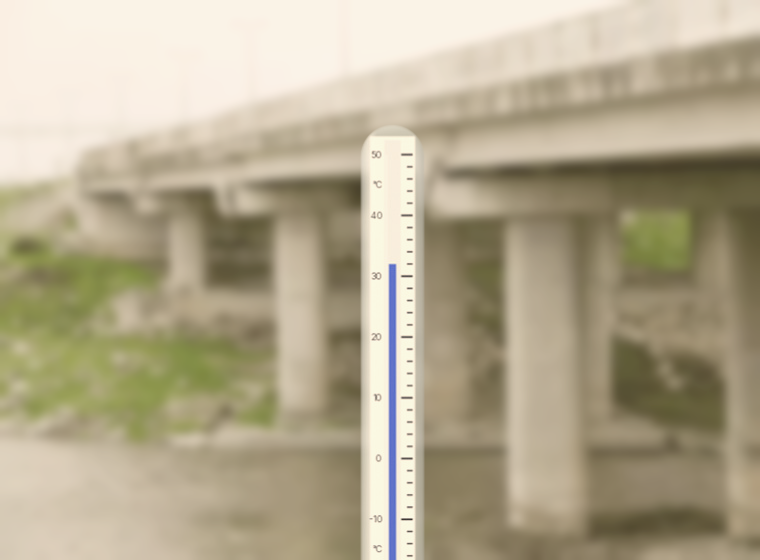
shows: 32 °C
